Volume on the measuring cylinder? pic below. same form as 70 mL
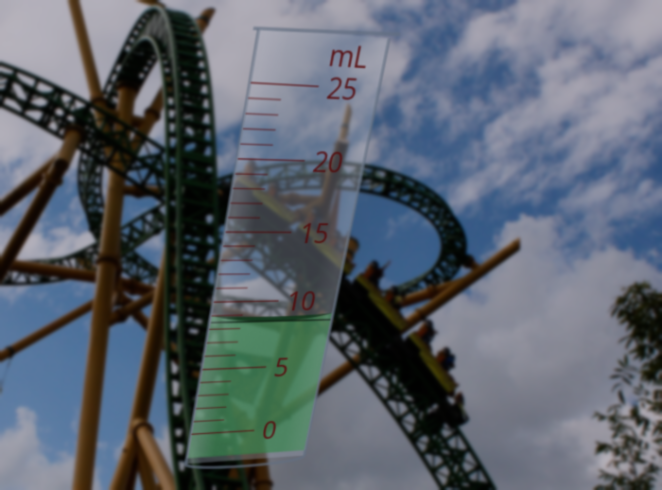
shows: 8.5 mL
